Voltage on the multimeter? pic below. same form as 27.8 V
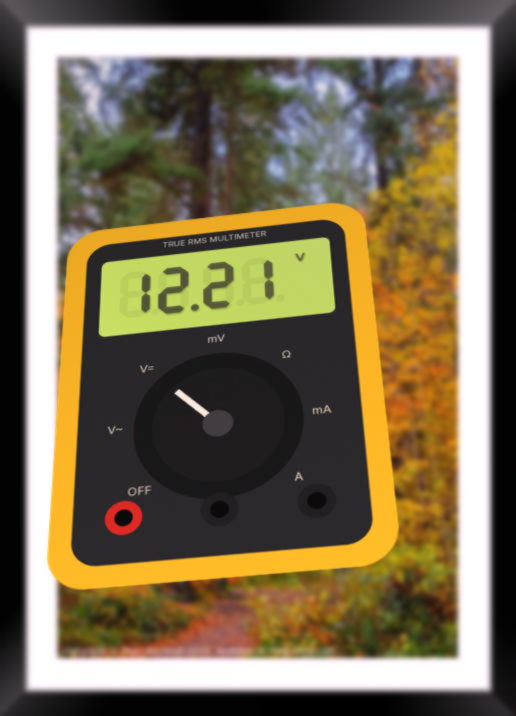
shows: 12.21 V
